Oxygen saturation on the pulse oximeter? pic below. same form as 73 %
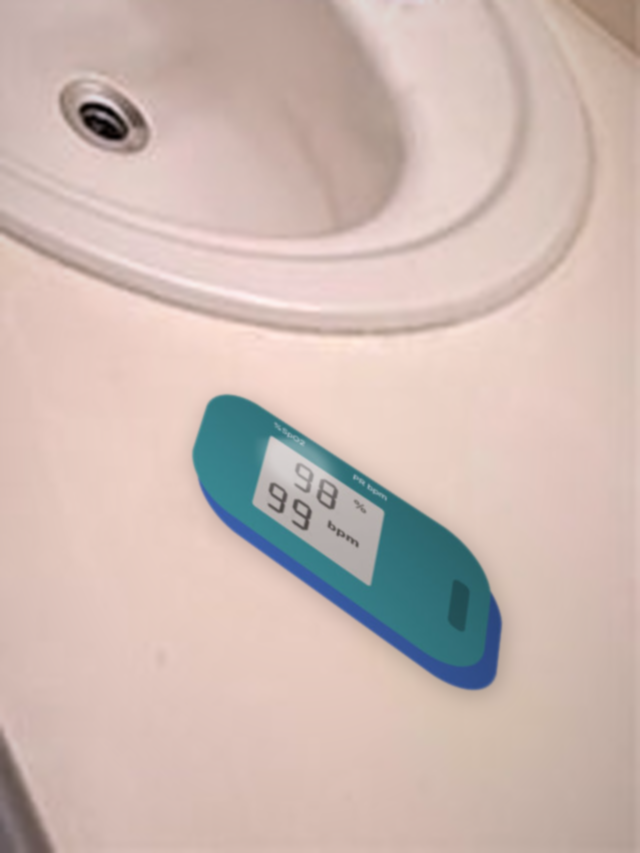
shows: 98 %
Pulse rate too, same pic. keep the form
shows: 99 bpm
